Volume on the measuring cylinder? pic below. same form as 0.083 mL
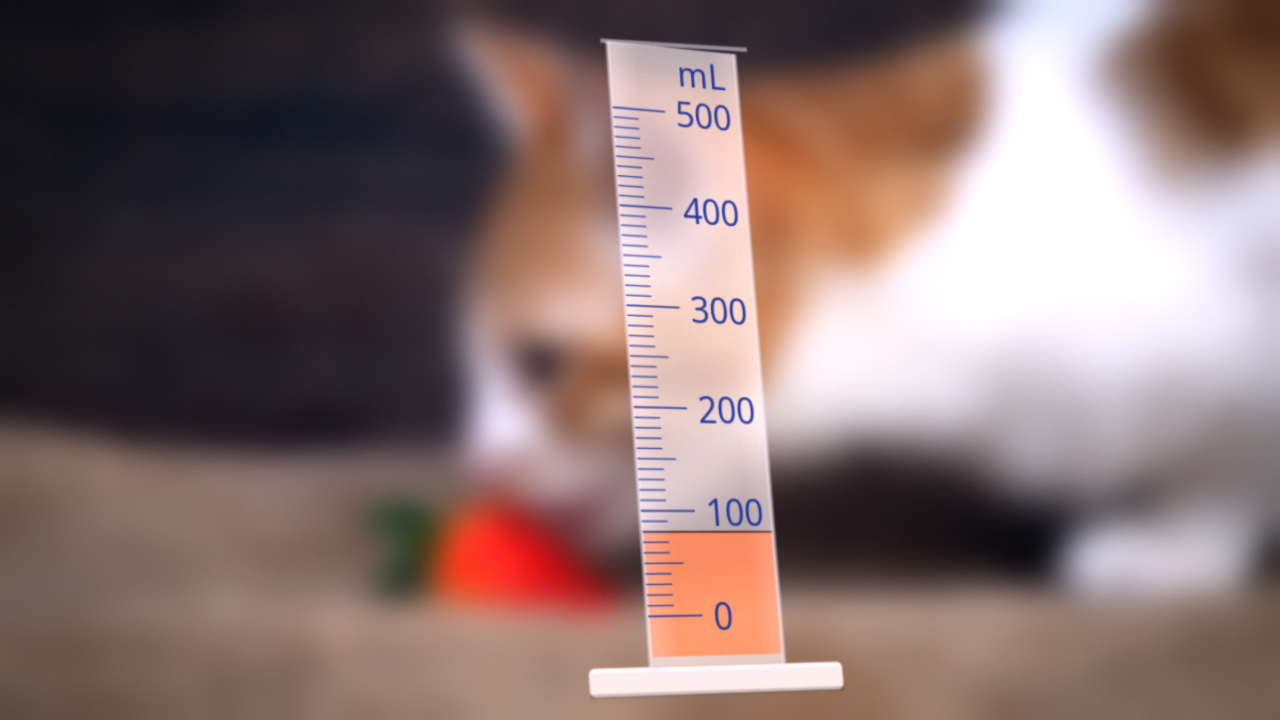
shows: 80 mL
